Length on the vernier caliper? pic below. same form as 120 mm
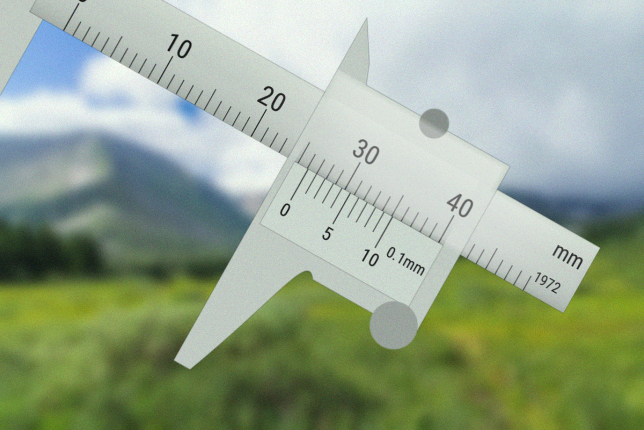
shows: 26.1 mm
